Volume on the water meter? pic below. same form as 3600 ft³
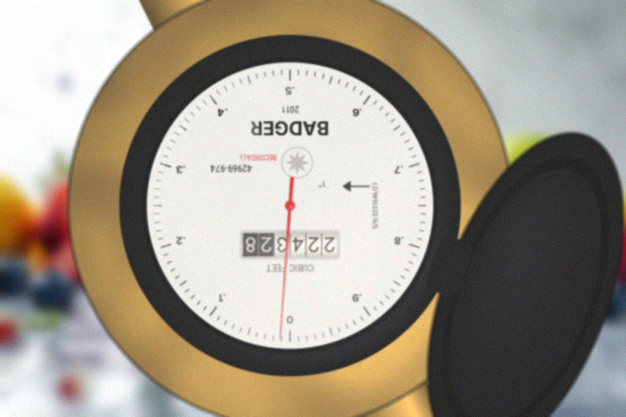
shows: 224328.01 ft³
